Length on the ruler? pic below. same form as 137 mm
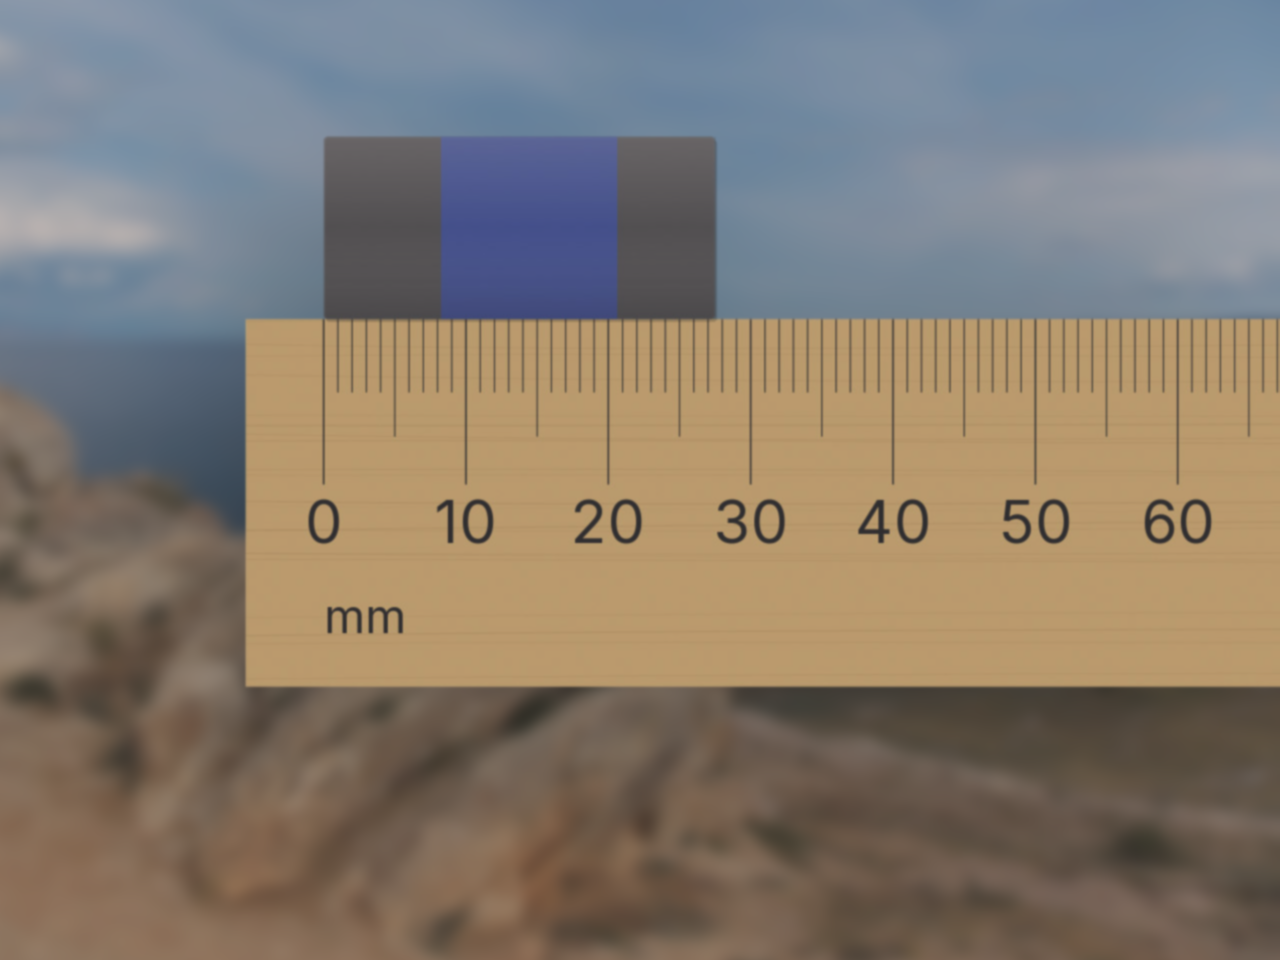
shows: 27.5 mm
